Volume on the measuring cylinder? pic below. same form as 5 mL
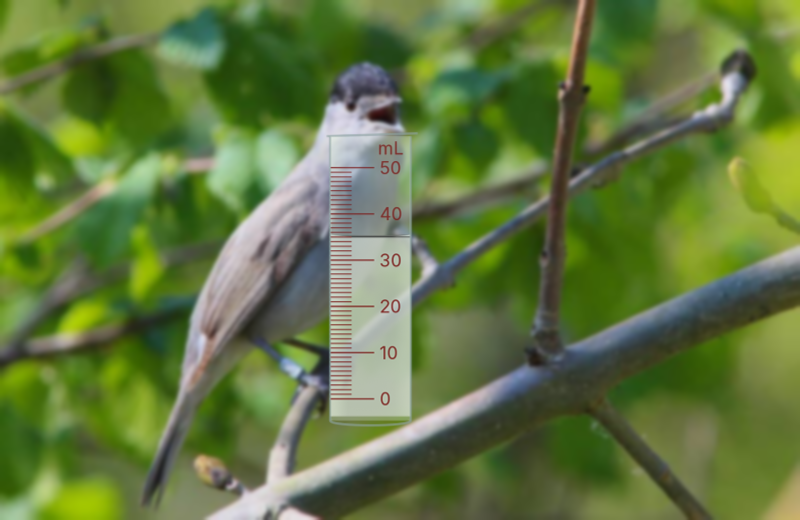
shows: 35 mL
